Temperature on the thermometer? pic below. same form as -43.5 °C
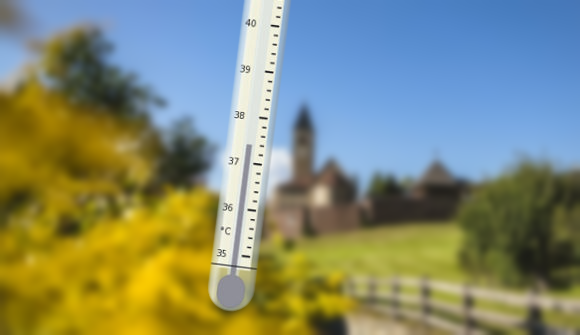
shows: 37.4 °C
